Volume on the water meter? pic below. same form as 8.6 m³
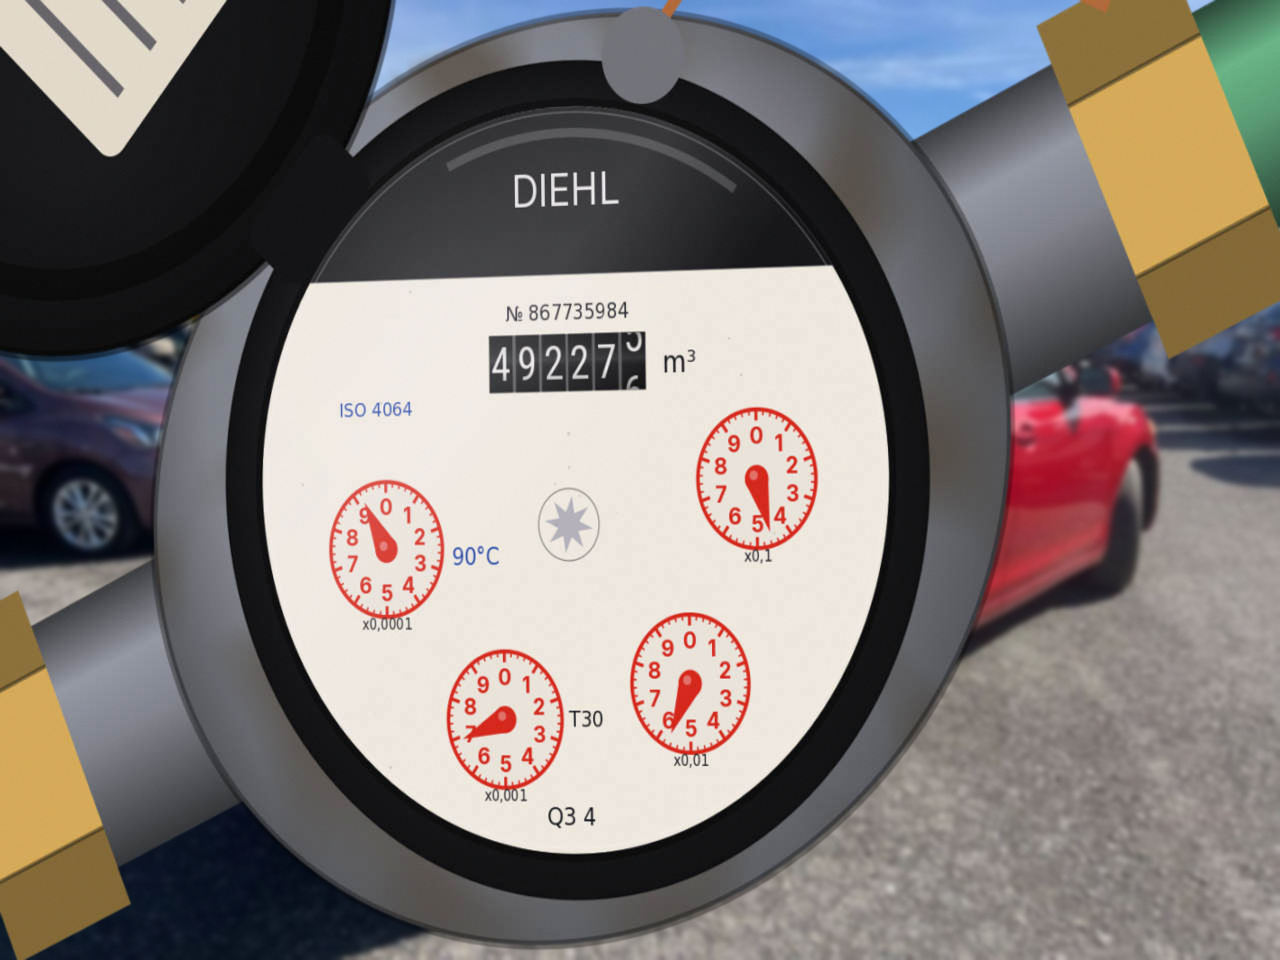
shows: 492275.4569 m³
